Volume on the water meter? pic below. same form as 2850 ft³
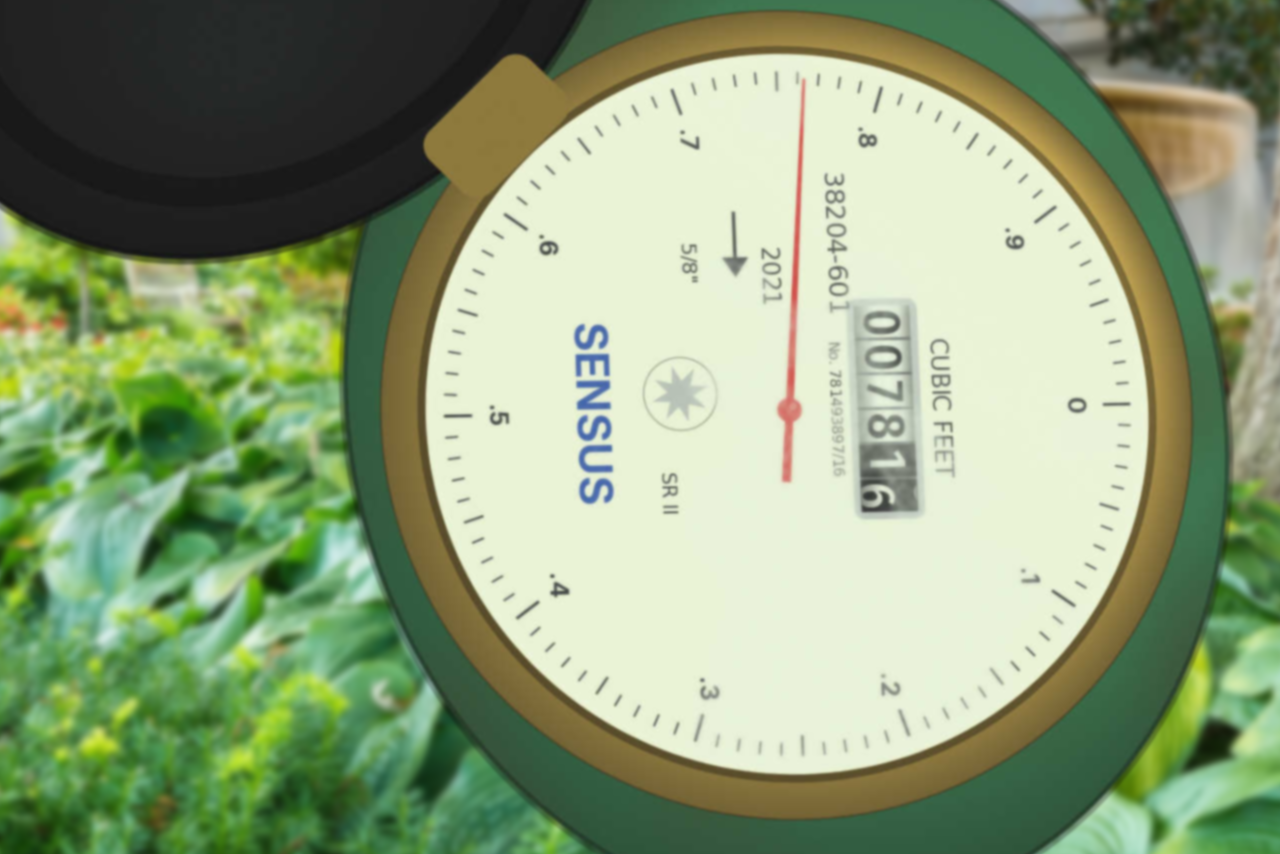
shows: 7815.76 ft³
